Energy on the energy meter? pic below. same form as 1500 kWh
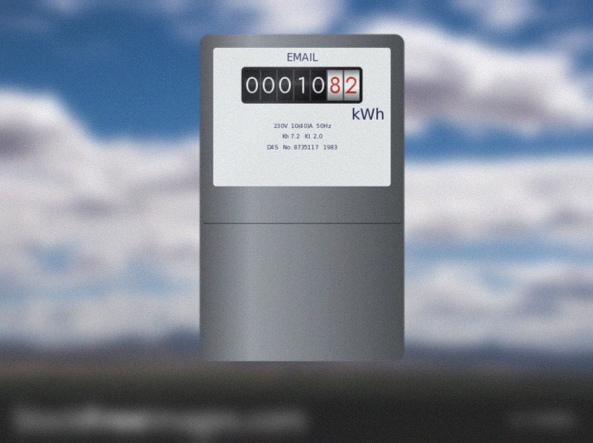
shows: 10.82 kWh
